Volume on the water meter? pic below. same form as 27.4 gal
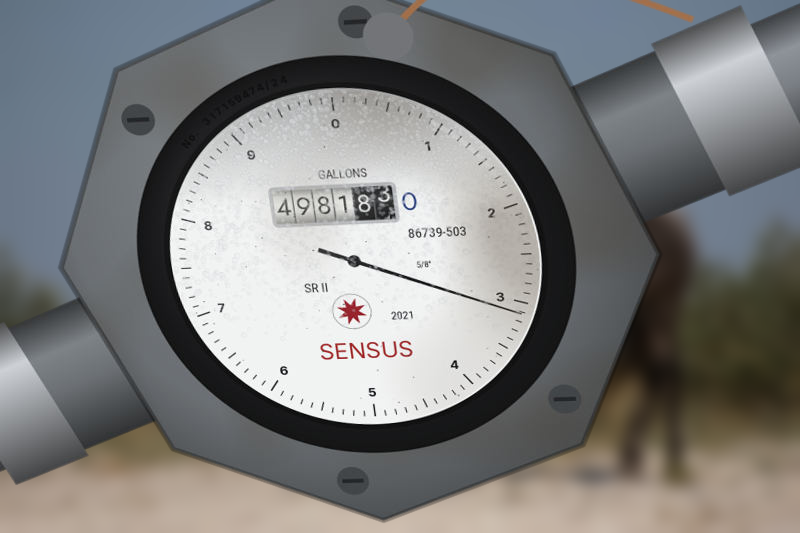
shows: 4981833.1 gal
